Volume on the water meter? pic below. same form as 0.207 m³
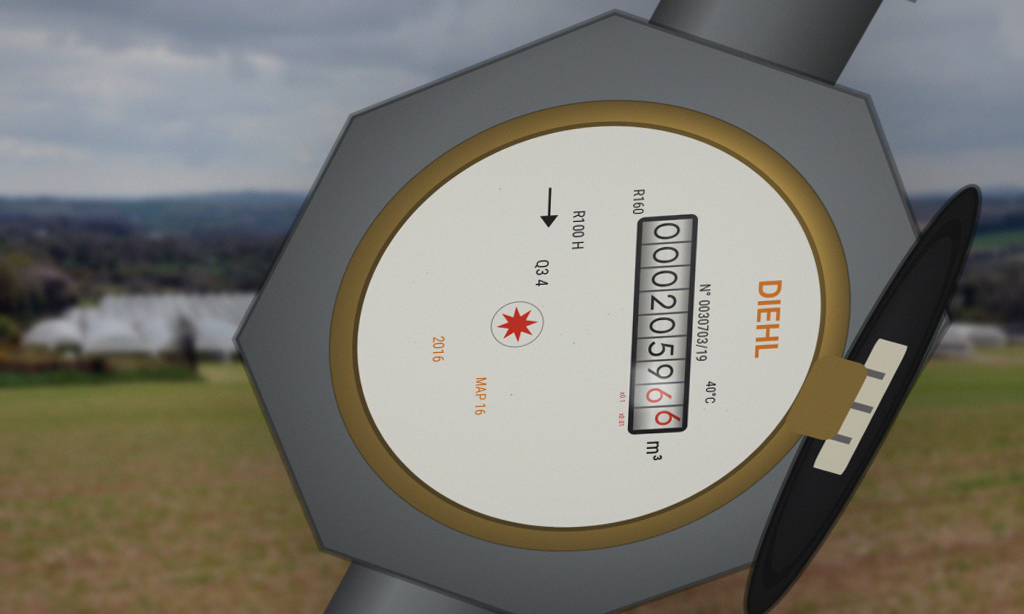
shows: 2059.66 m³
